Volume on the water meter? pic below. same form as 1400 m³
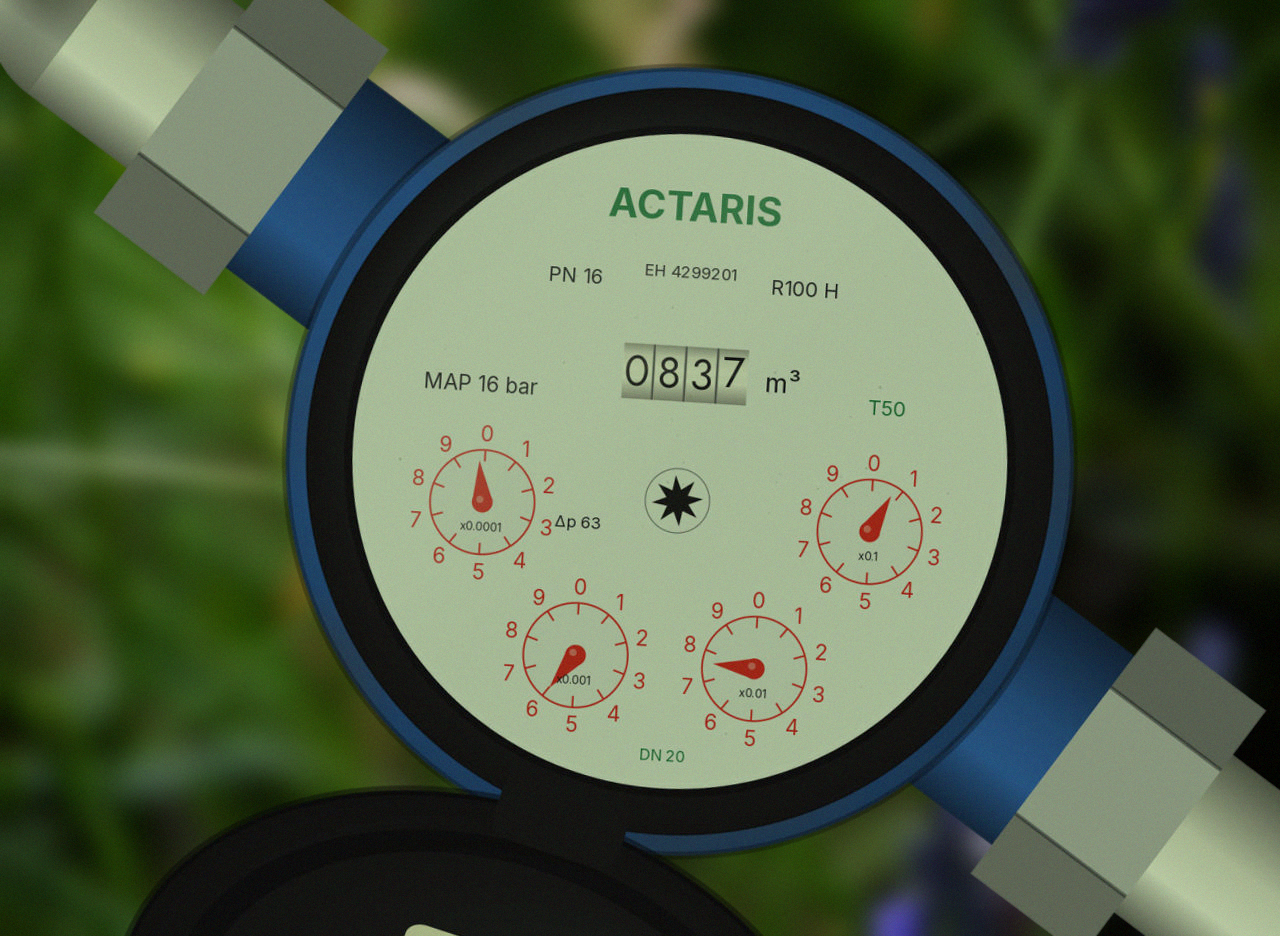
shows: 837.0759 m³
